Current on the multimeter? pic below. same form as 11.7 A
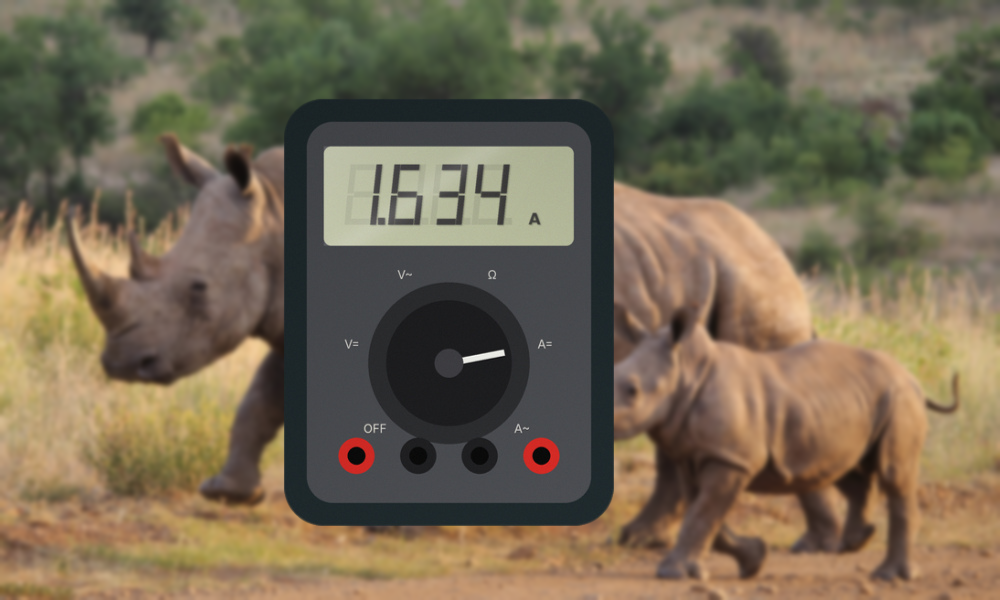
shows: 1.634 A
